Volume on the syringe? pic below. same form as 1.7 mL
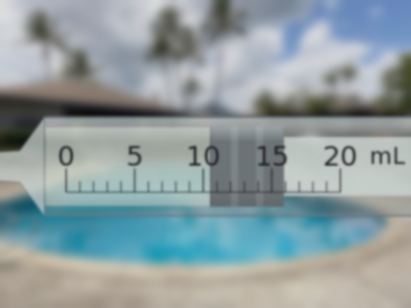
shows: 10.5 mL
